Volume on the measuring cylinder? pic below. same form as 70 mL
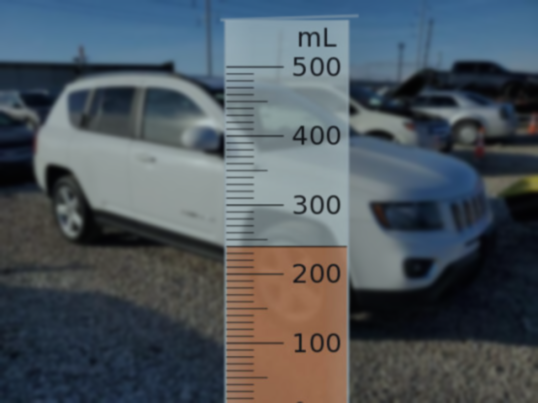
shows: 240 mL
